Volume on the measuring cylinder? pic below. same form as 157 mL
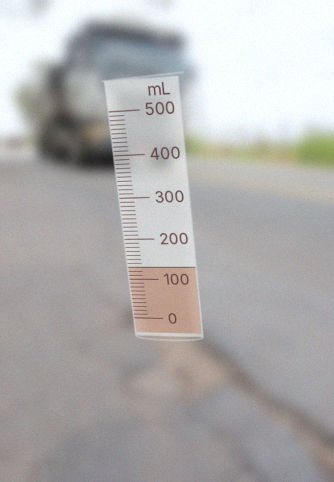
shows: 130 mL
